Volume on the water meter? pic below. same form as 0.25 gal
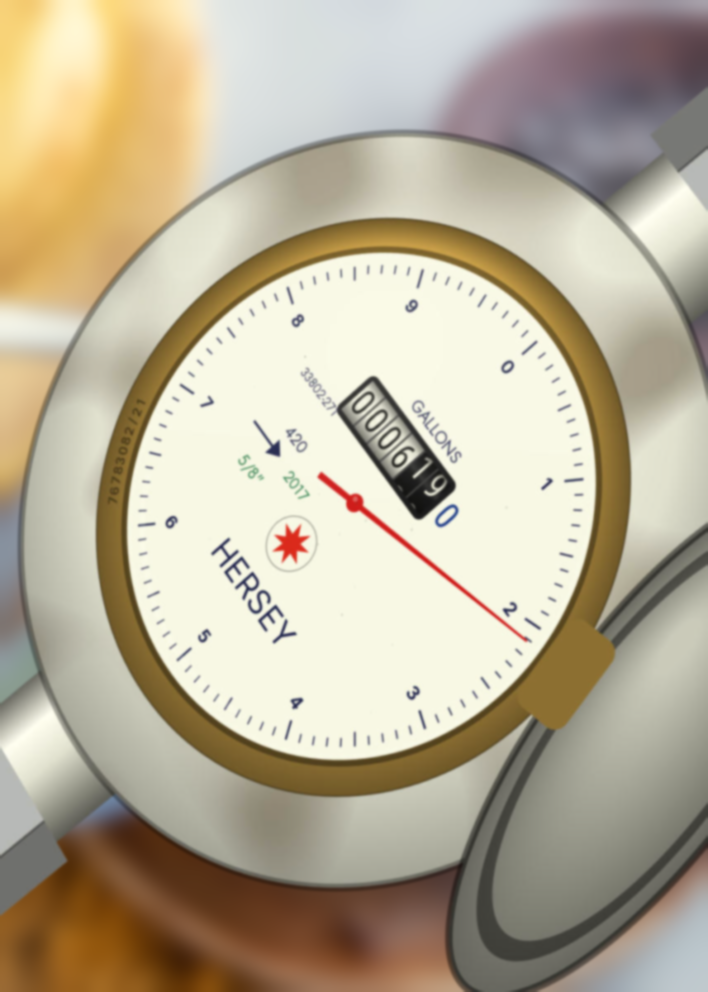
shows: 6192.1 gal
